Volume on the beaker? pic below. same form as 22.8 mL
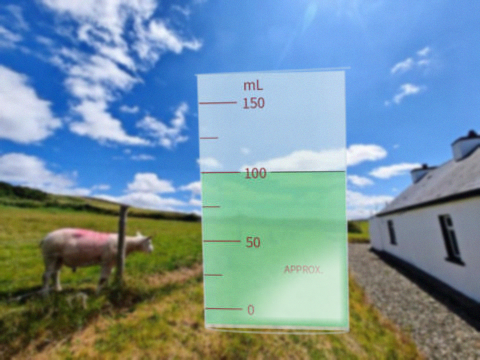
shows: 100 mL
